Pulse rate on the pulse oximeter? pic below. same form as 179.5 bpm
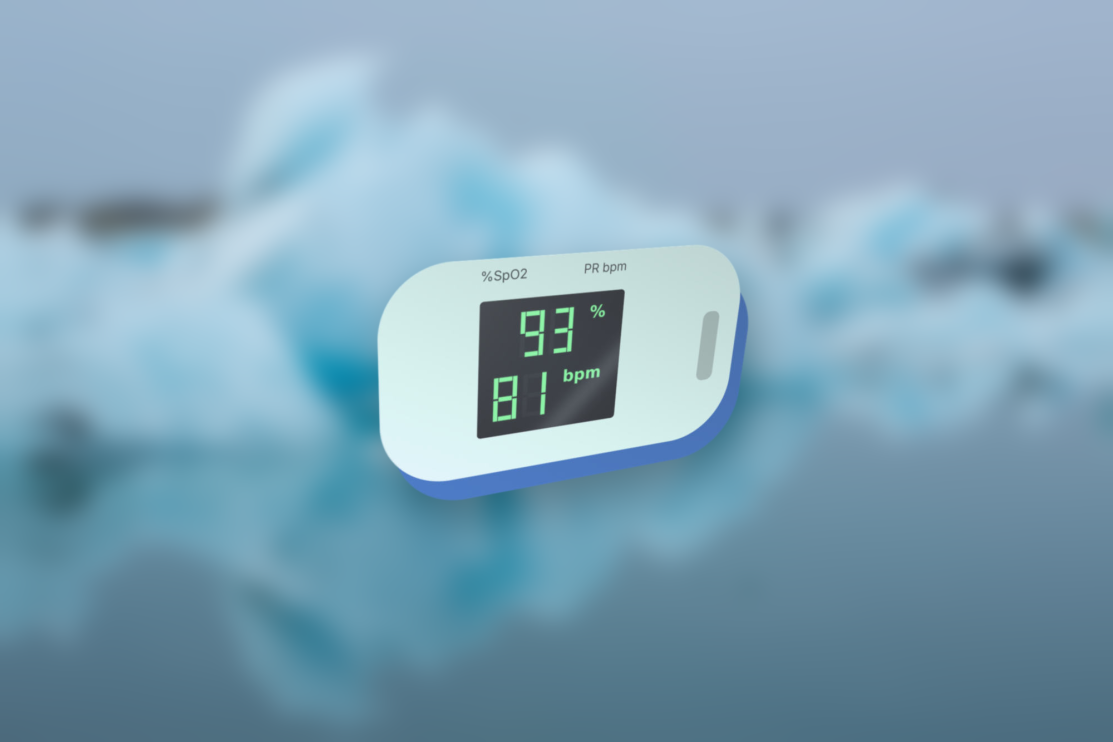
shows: 81 bpm
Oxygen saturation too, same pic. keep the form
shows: 93 %
